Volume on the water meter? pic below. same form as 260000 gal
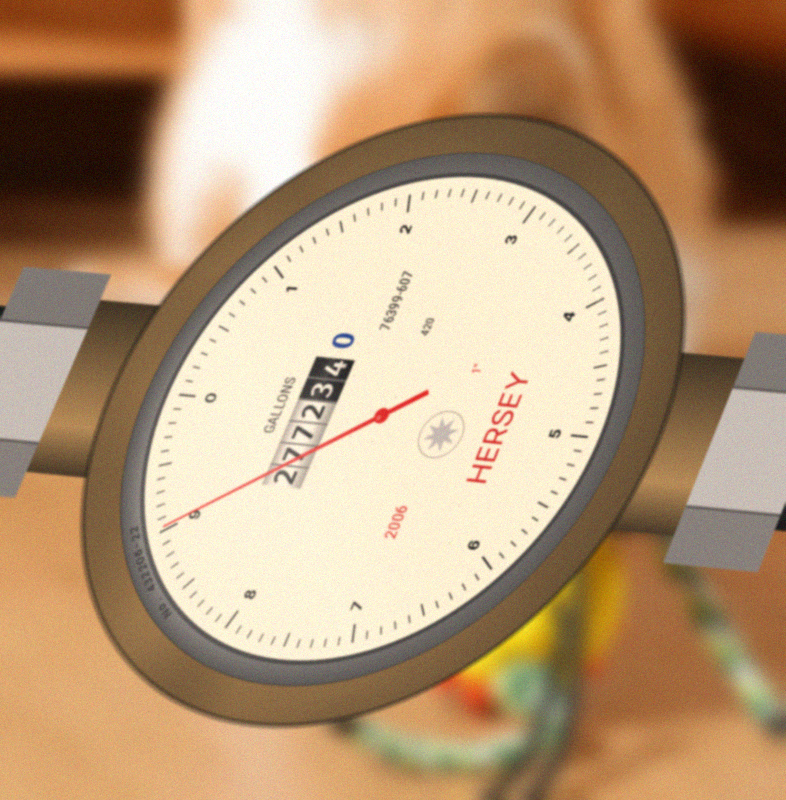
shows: 2772339.0 gal
